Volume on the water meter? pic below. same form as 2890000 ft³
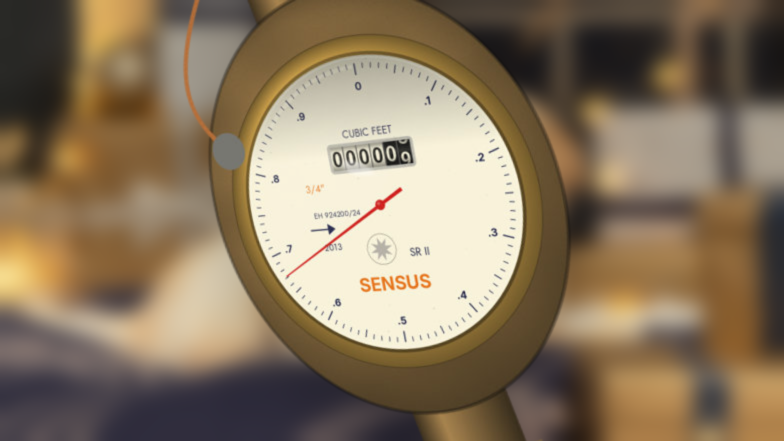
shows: 8.67 ft³
